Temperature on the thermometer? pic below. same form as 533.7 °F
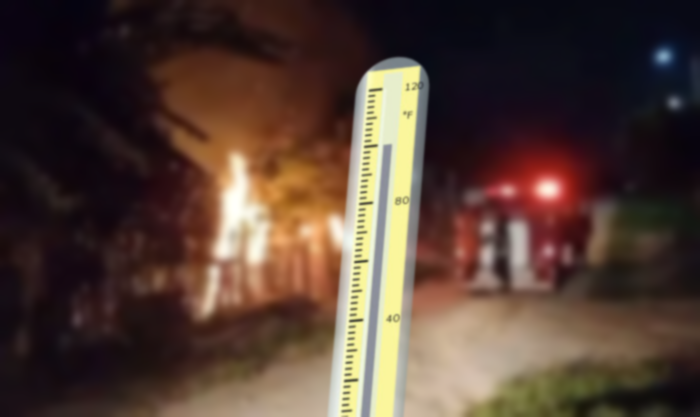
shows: 100 °F
